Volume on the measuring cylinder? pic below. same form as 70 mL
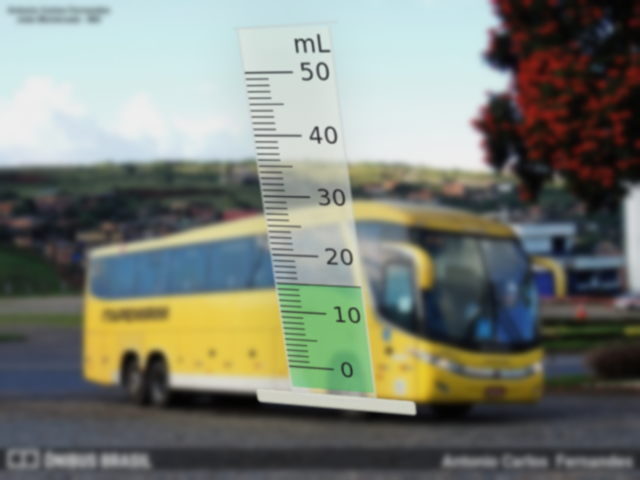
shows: 15 mL
